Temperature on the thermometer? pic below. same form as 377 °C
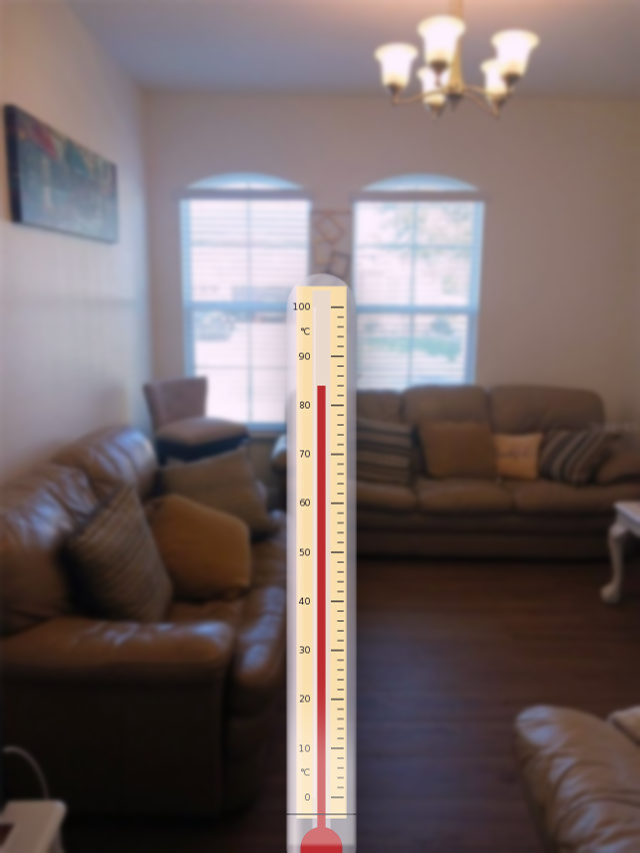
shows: 84 °C
